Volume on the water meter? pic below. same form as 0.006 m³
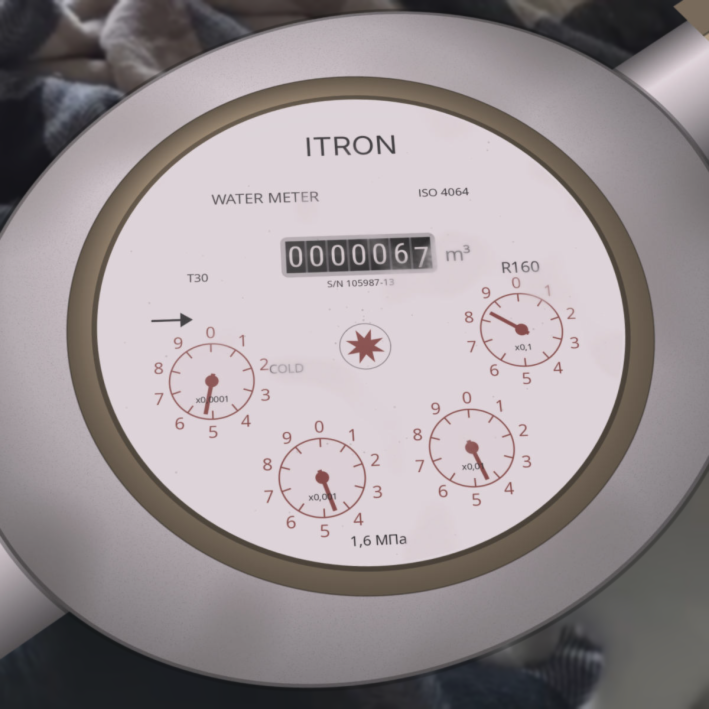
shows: 66.8445 m³
